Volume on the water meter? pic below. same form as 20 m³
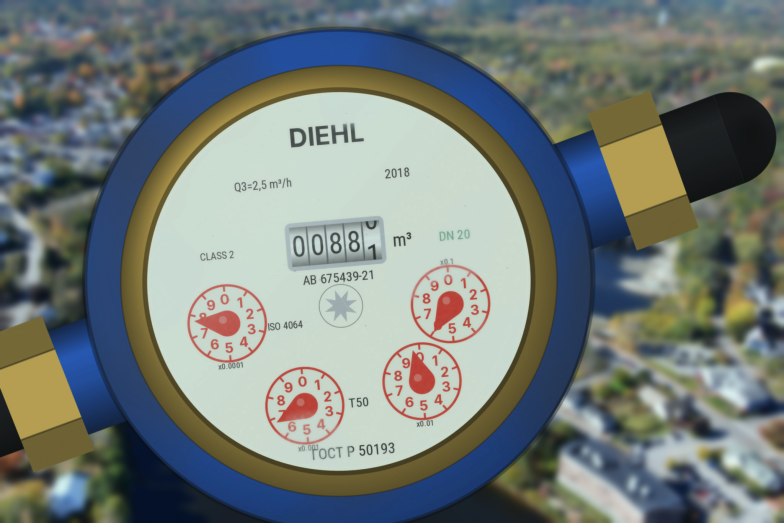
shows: 880.5967 m³
